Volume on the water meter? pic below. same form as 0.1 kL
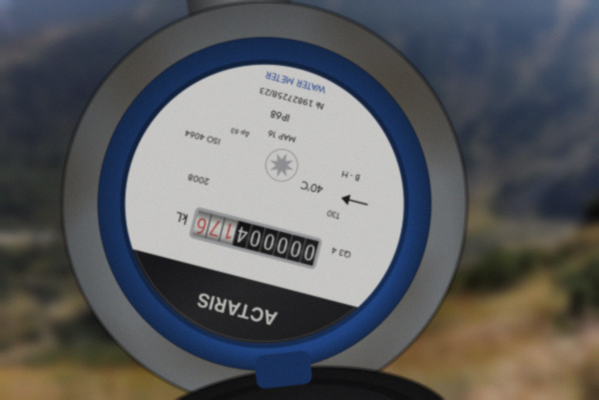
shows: 4.176 kL
